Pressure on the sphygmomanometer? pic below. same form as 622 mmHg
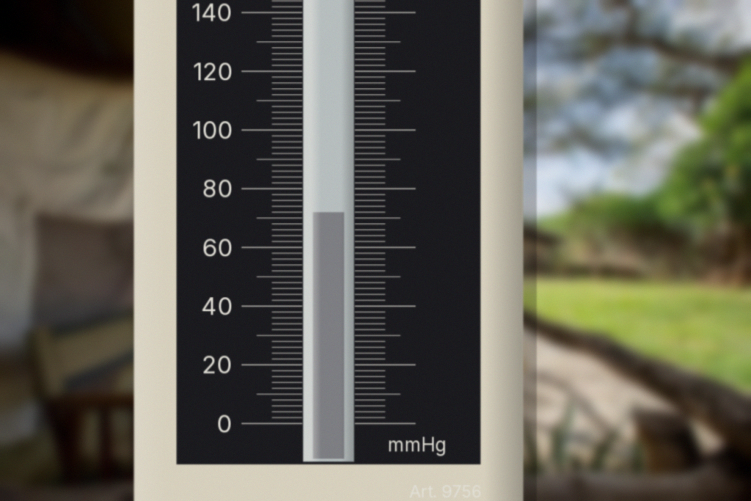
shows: 72 mmHg
